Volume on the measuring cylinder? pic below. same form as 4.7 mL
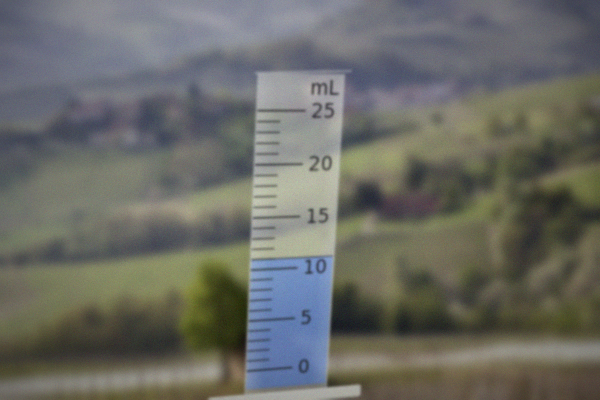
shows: 11 mL
